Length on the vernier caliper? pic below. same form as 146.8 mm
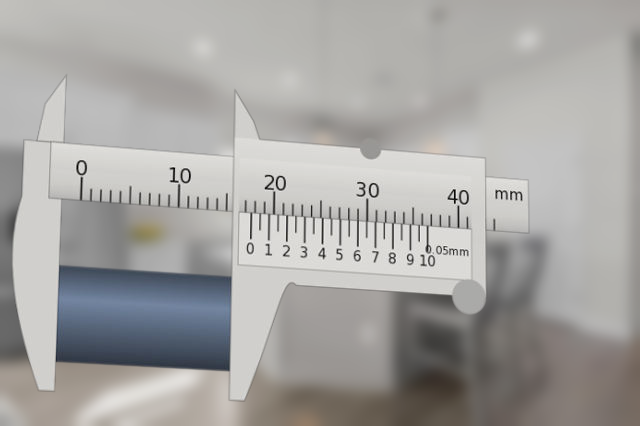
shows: 17.6 mm
